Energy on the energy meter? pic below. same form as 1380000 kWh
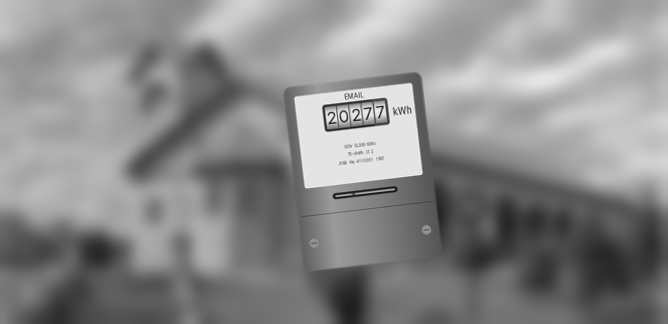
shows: 2027.7 kWh
